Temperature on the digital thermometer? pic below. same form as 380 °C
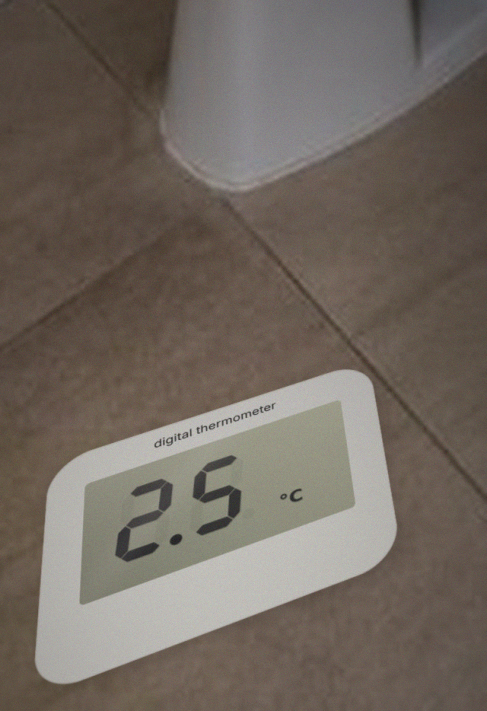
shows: 2.5 °C
